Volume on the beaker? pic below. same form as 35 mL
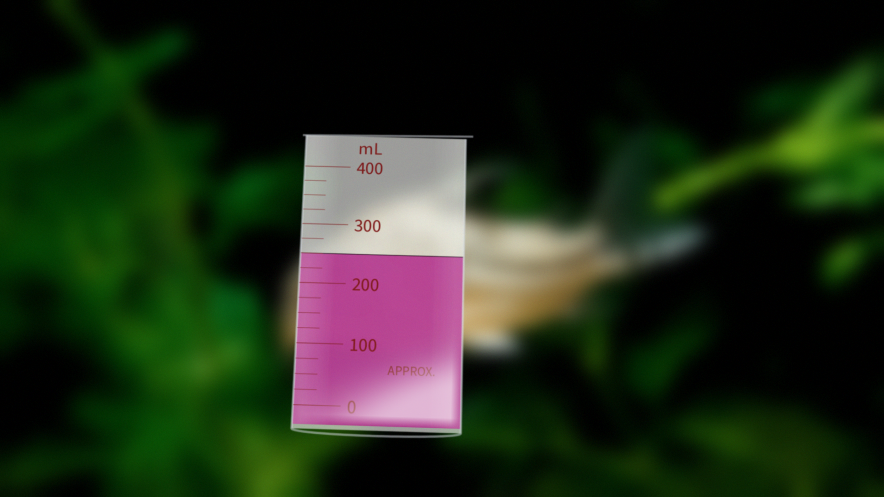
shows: 250 mL
